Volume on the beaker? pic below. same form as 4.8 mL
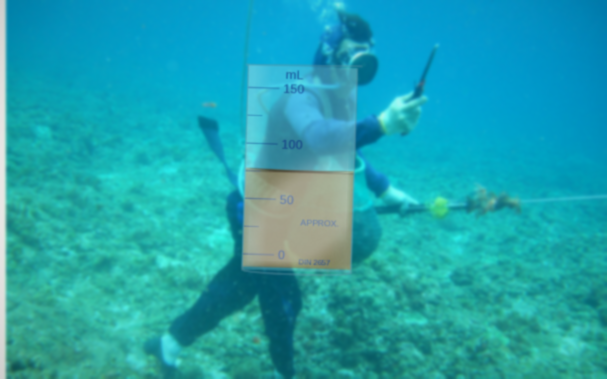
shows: 75 mL
